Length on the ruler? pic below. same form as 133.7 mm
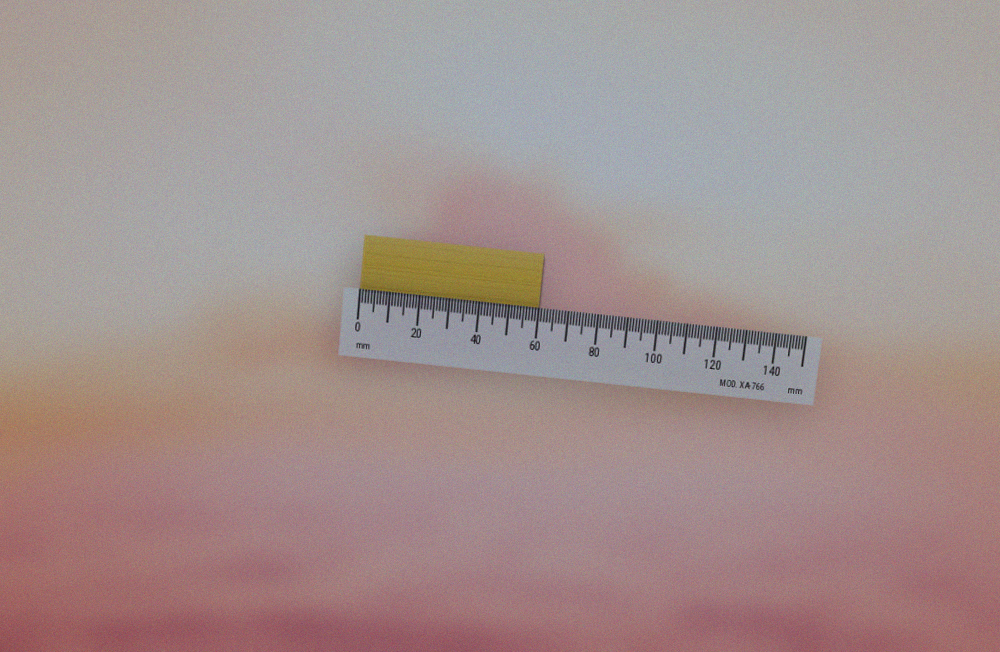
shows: 60 mm
